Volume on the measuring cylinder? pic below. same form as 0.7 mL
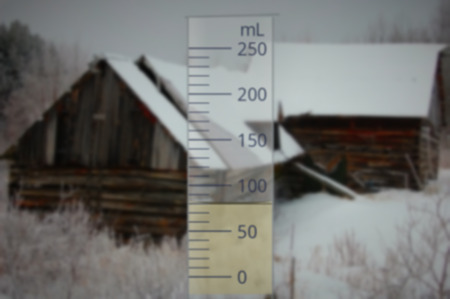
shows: 80 mL
